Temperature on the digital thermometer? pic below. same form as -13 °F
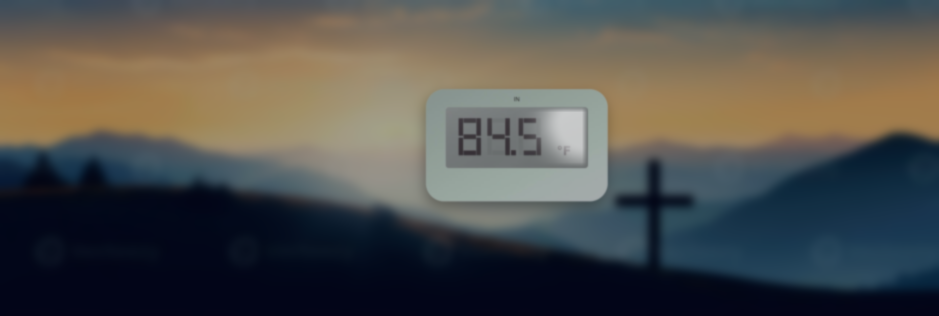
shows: 84.5 °F
